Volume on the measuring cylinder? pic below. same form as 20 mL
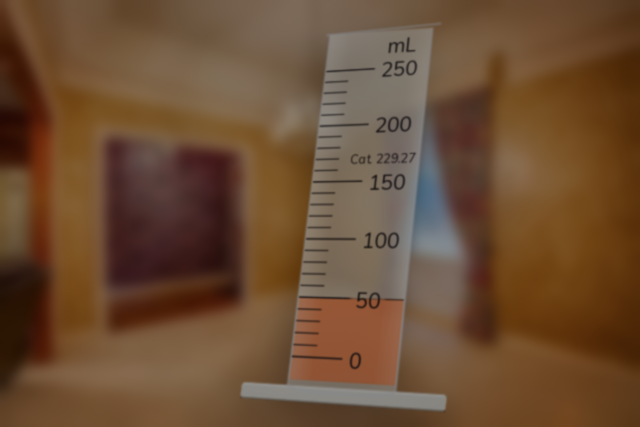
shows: 50 mL
